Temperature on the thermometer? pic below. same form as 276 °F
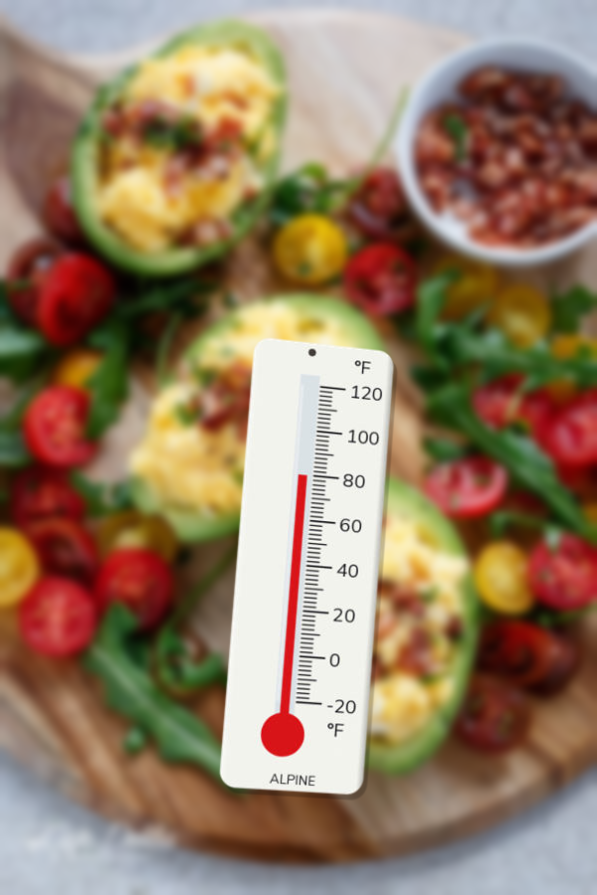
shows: 80 °F
